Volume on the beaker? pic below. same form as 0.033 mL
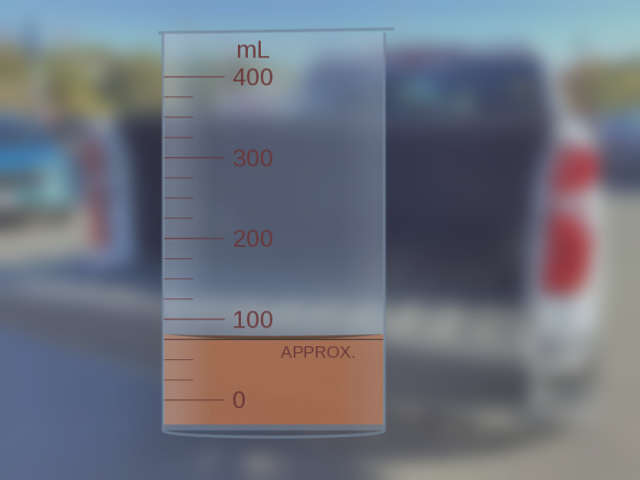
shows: 75 mL
